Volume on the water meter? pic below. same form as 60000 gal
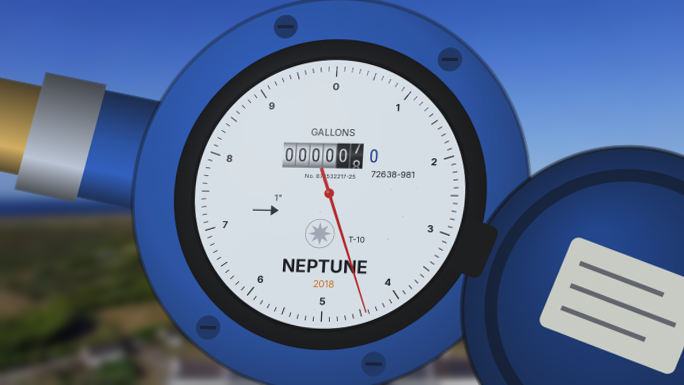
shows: 74.4 gal
